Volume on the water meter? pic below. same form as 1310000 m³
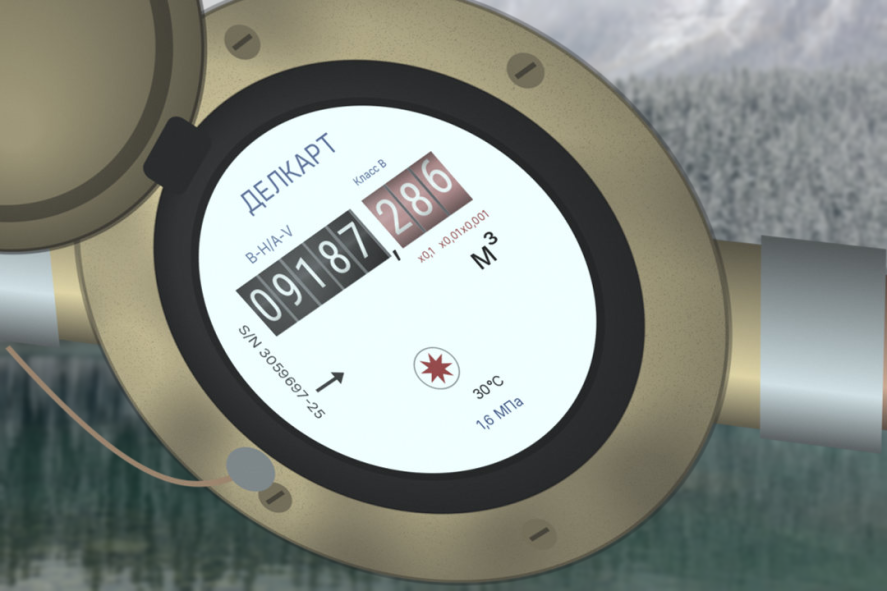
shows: 9187.286 m³
